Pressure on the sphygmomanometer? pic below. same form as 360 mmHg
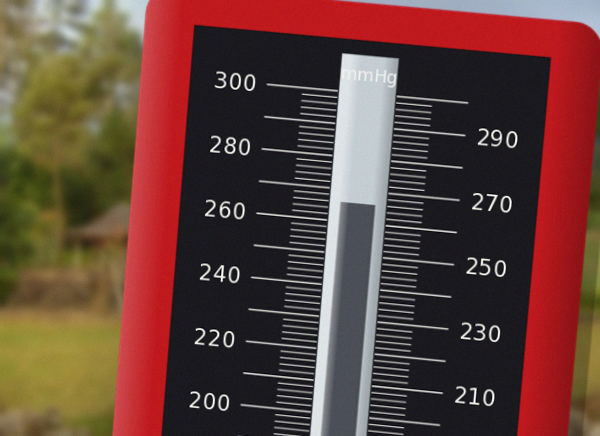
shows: 266 mmHg
